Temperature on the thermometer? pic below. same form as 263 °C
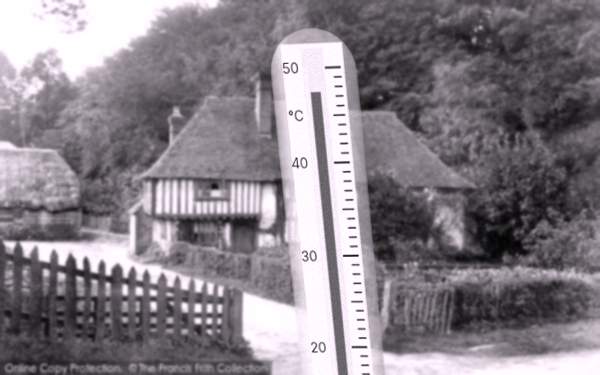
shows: 47.5 °C
